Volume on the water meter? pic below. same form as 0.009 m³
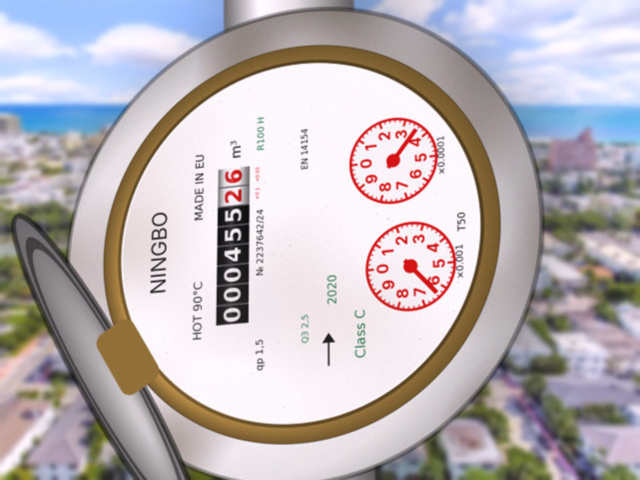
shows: 455.2663 m³
